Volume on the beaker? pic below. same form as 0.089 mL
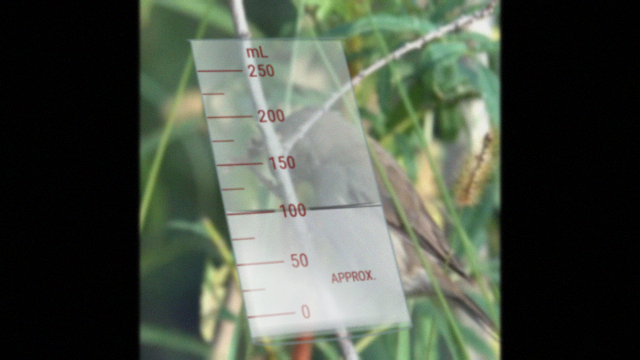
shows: 100 mL
